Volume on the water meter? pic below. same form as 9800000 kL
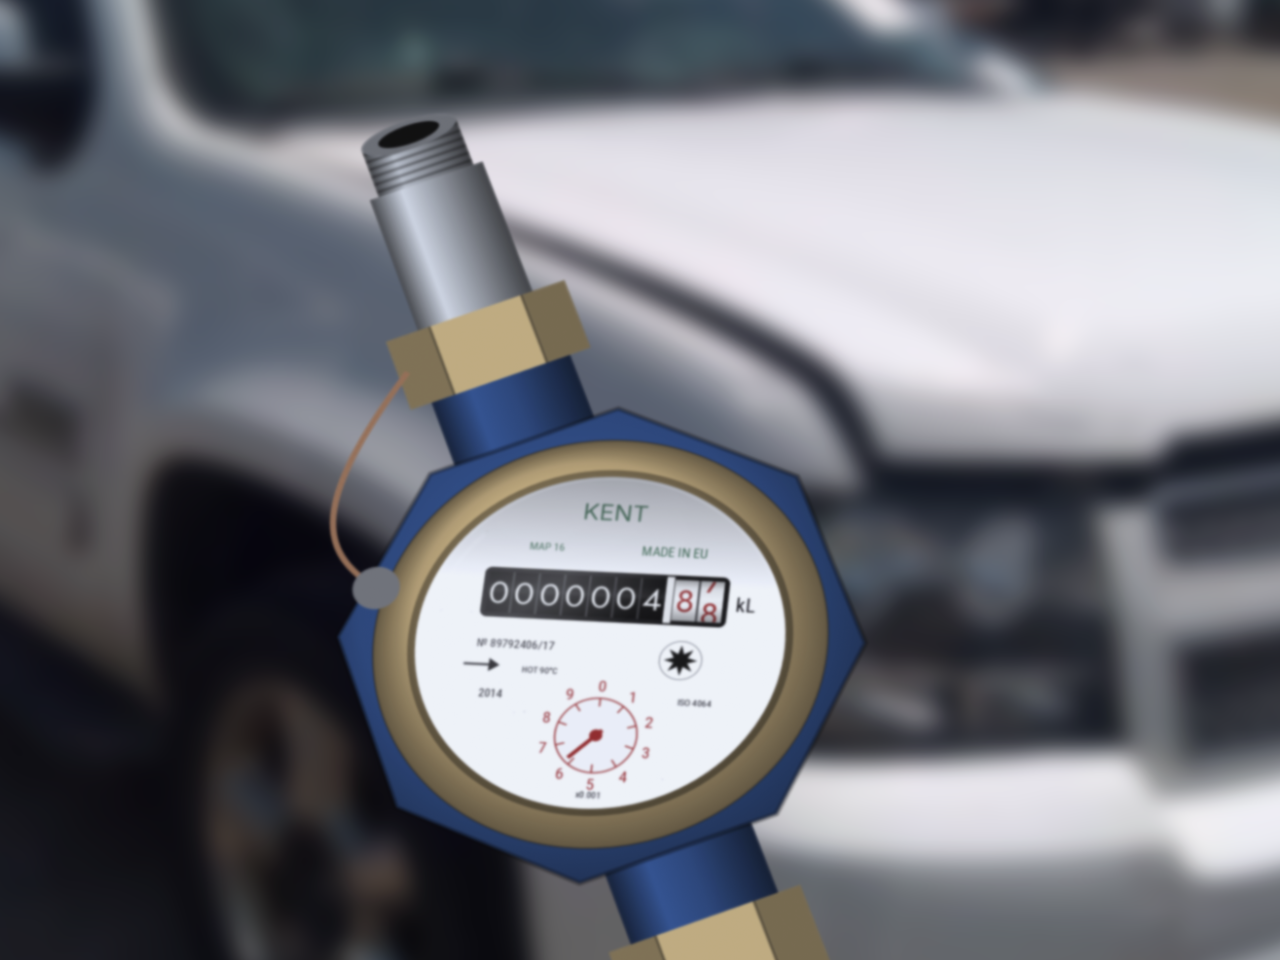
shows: 4.876 kL
